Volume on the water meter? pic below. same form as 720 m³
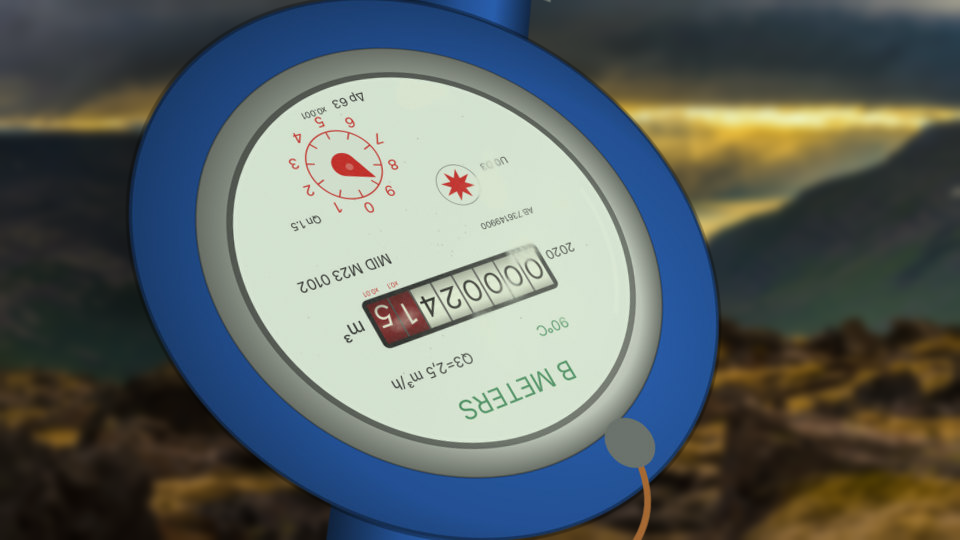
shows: 24.148 m³
